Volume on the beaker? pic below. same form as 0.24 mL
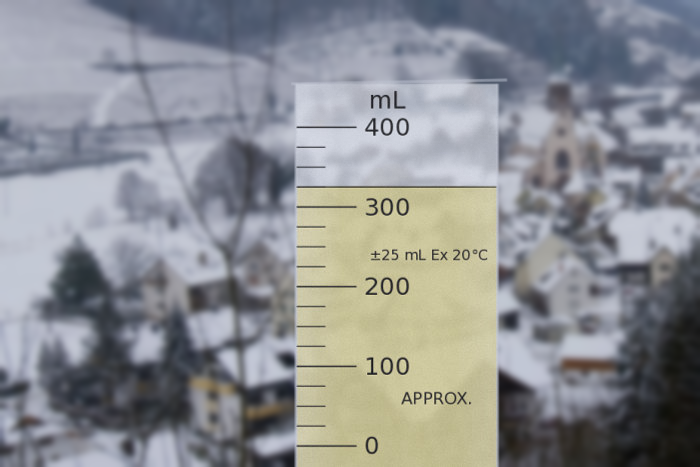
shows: 325 mL
